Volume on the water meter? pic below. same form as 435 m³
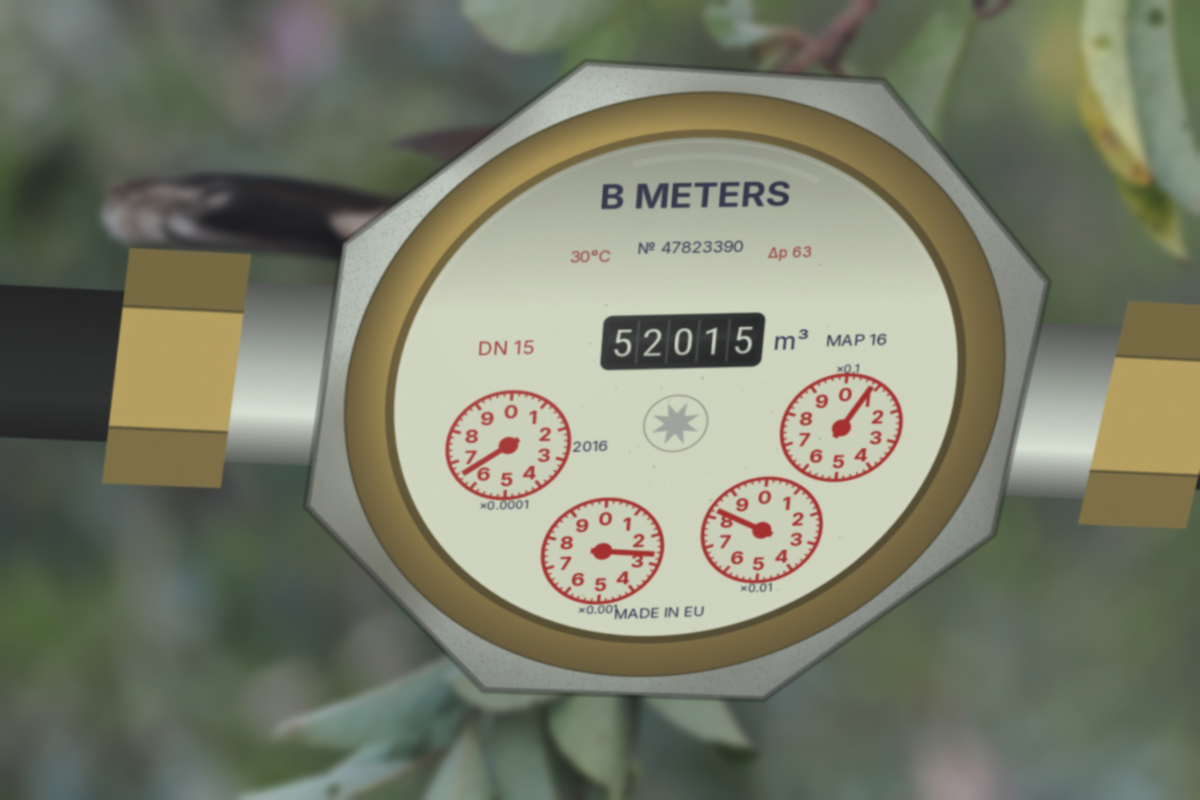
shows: 52015.0826 m³
